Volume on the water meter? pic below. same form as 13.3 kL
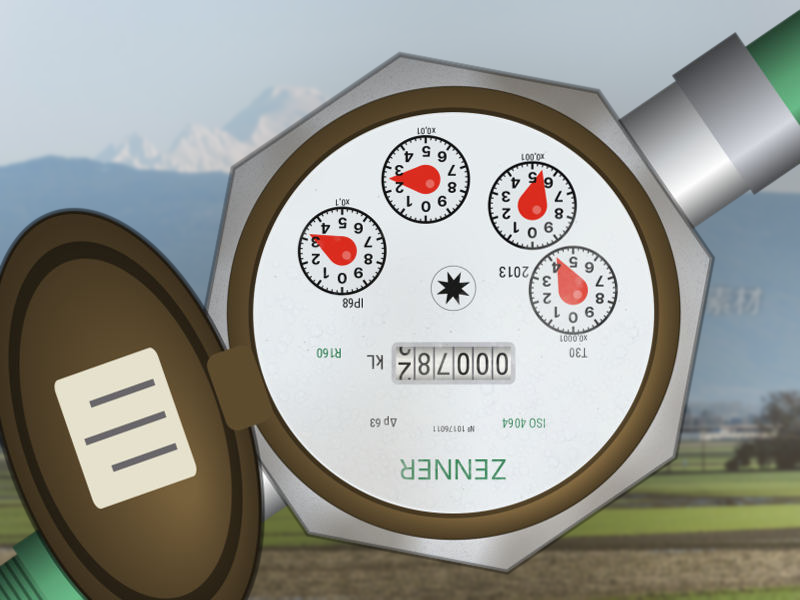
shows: 782.3254 kL
